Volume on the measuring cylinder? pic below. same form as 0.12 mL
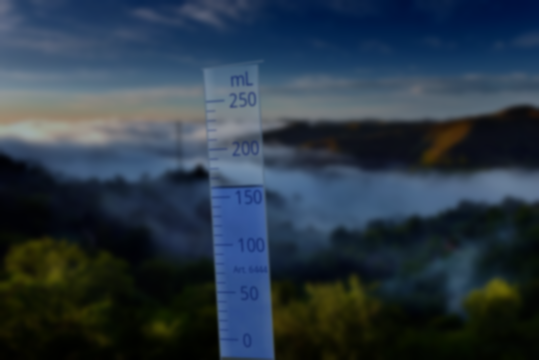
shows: 160 mL
